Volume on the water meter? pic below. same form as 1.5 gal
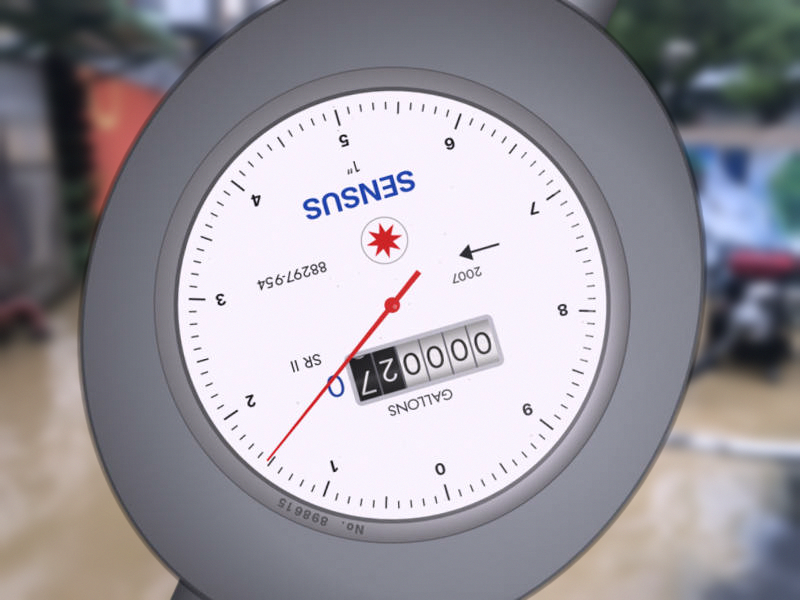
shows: 271.5 gal
